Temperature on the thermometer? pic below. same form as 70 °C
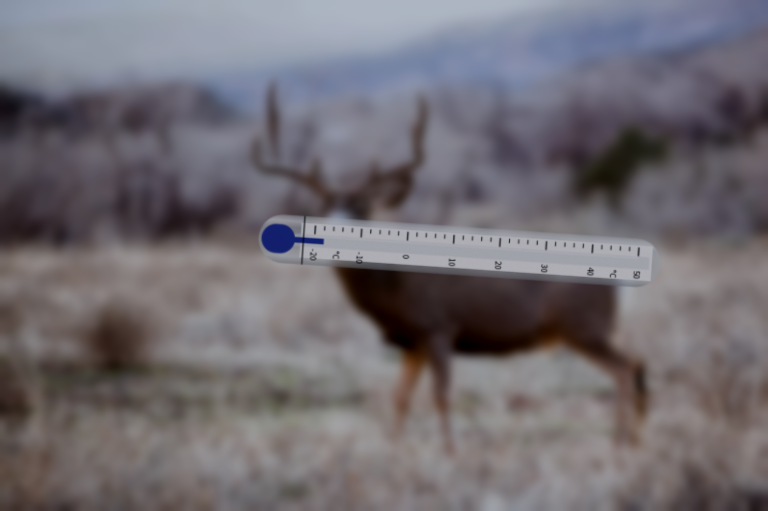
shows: -18 °C
